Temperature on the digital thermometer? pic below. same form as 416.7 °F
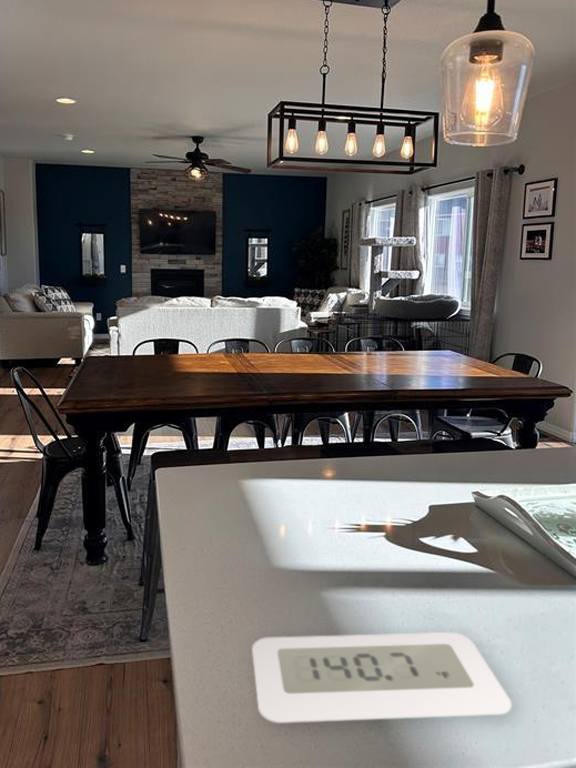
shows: 140.7 °F
